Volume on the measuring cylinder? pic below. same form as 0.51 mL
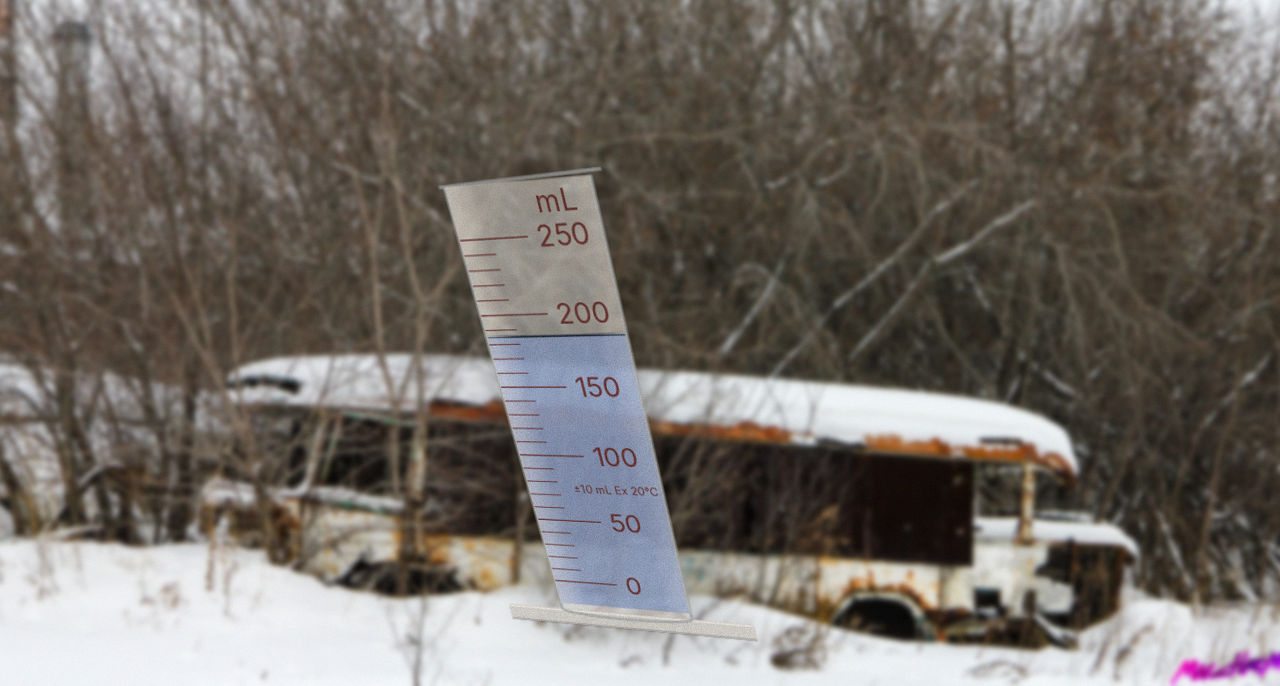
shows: 185 mL
